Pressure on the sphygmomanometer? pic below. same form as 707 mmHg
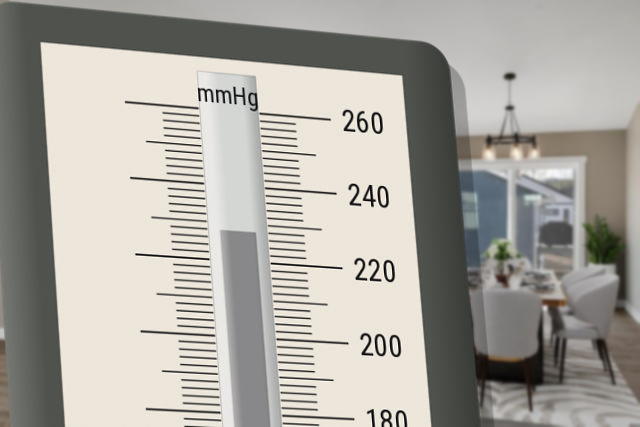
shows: 228 mmHg
